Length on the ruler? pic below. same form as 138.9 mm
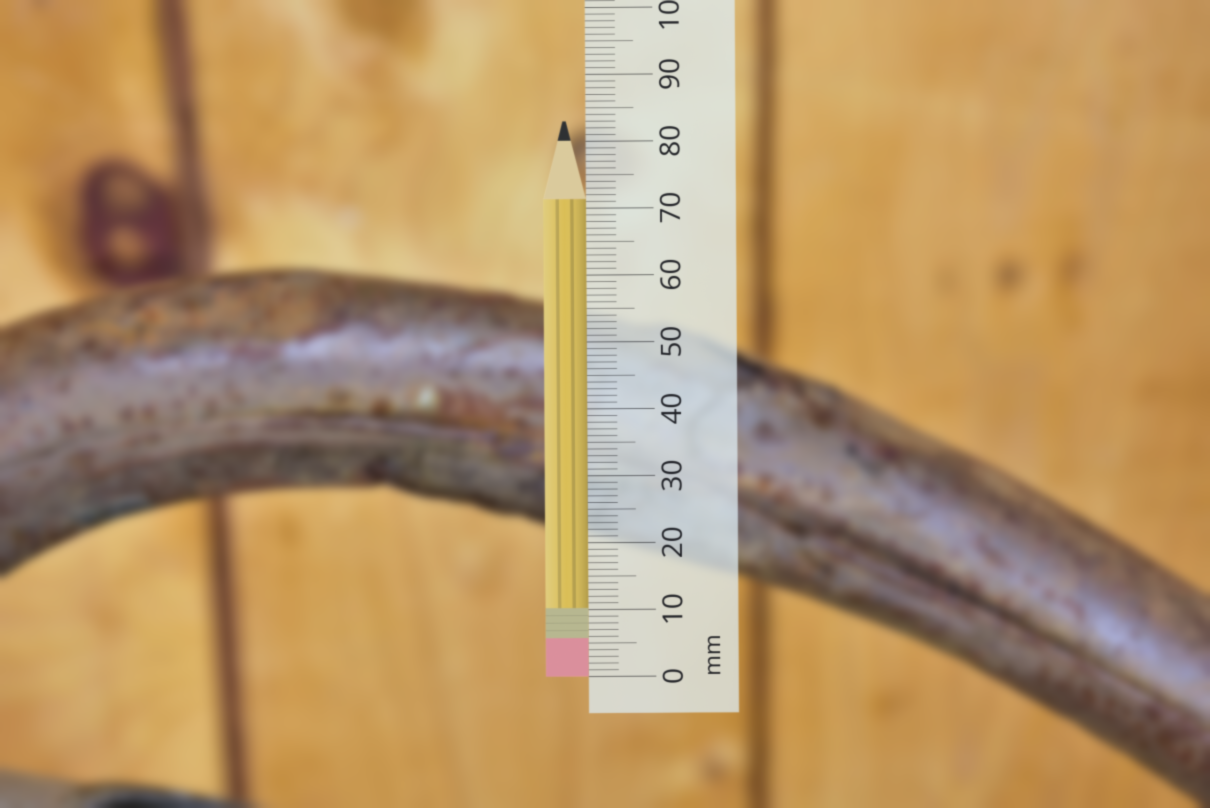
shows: 83 mm
